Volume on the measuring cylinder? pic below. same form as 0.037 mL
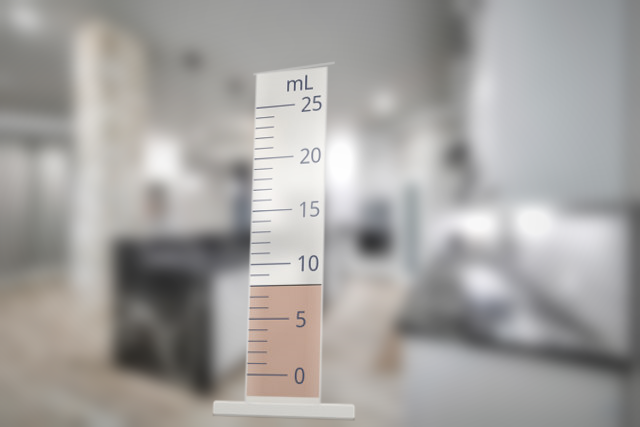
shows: 8 mL
